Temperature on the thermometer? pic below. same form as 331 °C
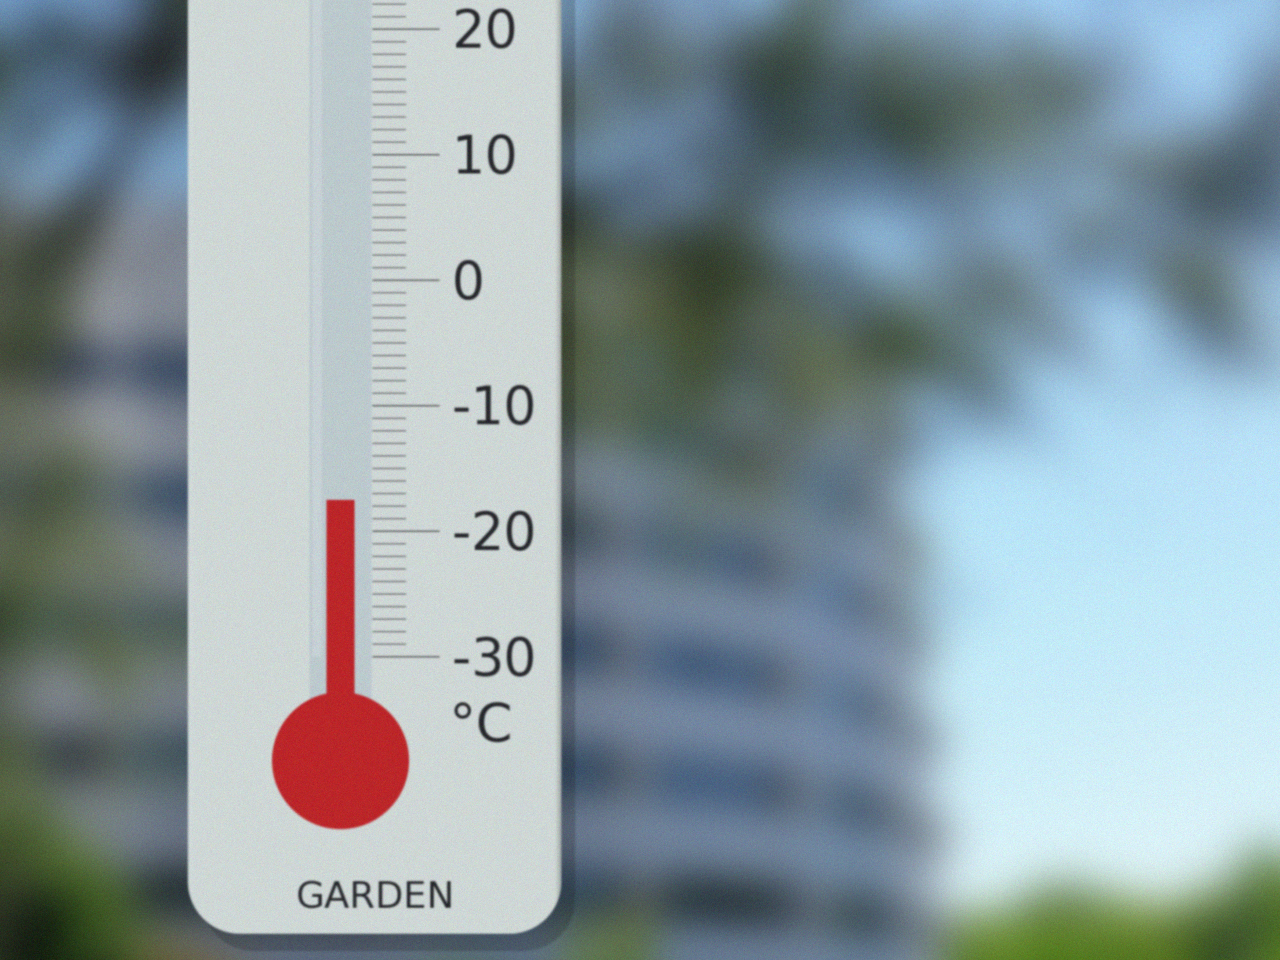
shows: -17.5 °C
